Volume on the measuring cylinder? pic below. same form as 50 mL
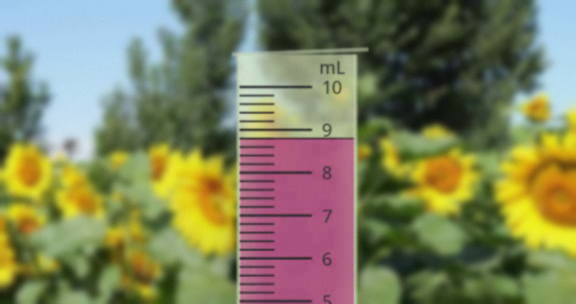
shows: 8.8 mL
